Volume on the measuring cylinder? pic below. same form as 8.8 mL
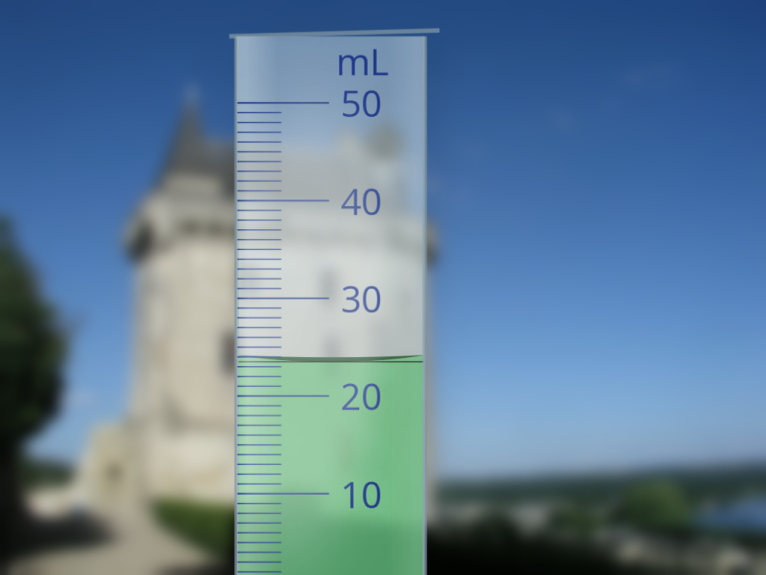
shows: 23.5 mL
